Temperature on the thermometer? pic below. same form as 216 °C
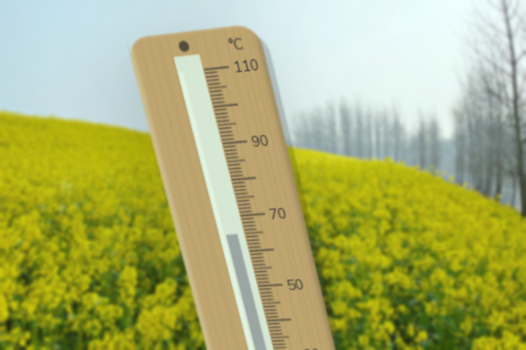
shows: 65 °C
